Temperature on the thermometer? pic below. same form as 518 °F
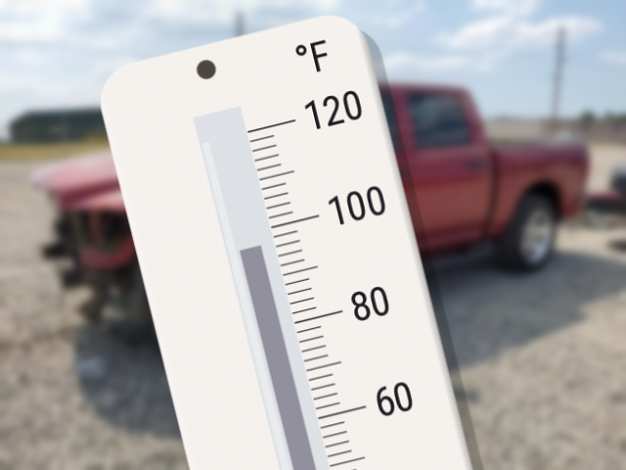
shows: 97 °F
